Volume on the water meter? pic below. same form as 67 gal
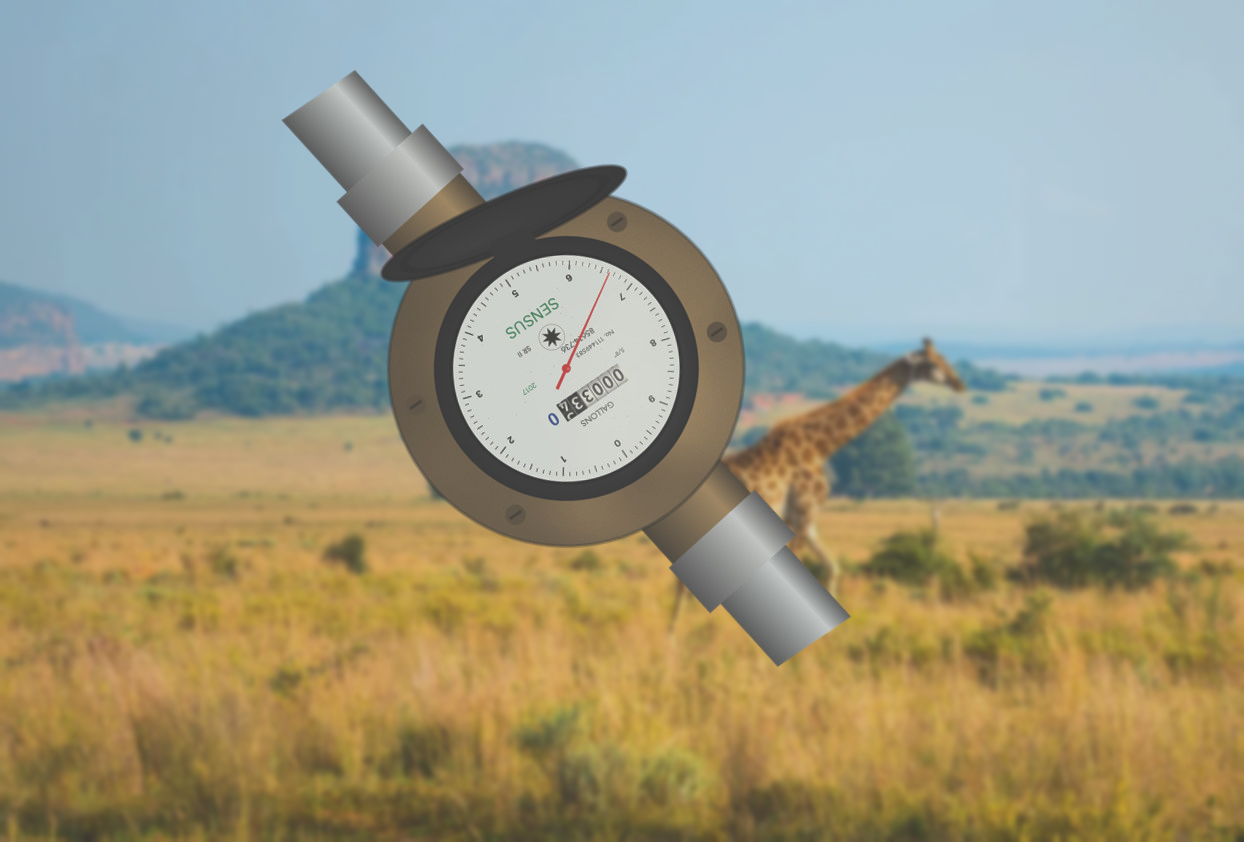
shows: 3336.6 gal
